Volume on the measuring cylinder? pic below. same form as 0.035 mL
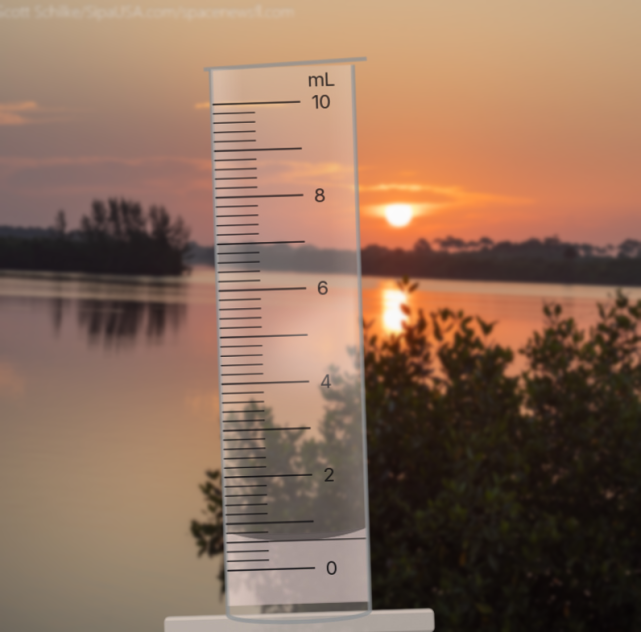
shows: 0.6 mL
